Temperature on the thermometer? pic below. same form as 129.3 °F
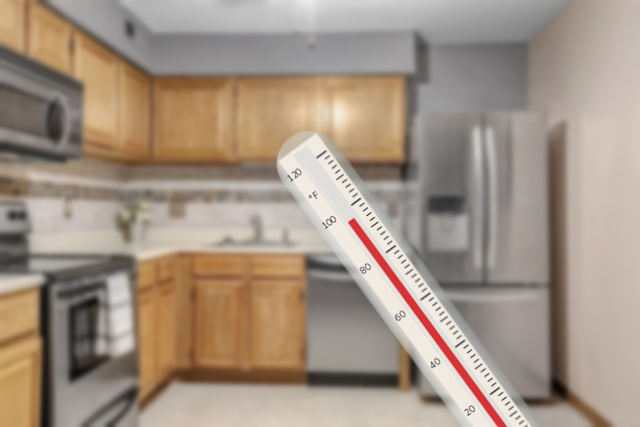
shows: 96 °F
